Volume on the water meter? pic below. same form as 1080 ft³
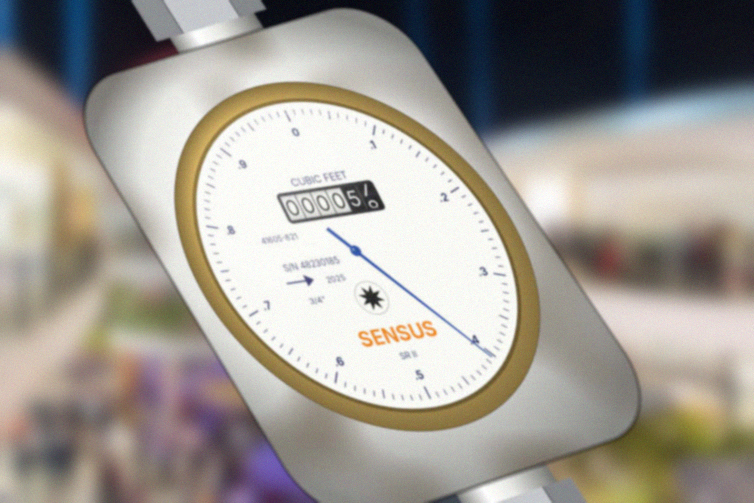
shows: 57.40 ft³
